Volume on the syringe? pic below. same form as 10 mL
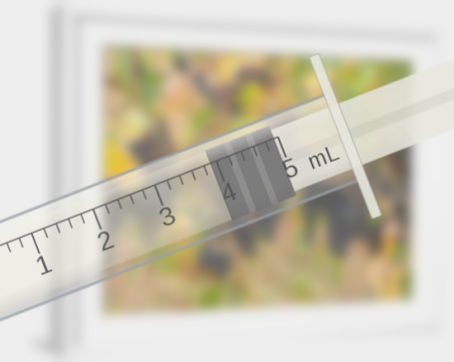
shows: 3.9 mL
